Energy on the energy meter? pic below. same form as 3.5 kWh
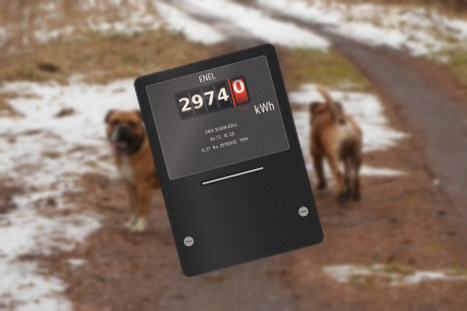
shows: 2974.0 kWh
